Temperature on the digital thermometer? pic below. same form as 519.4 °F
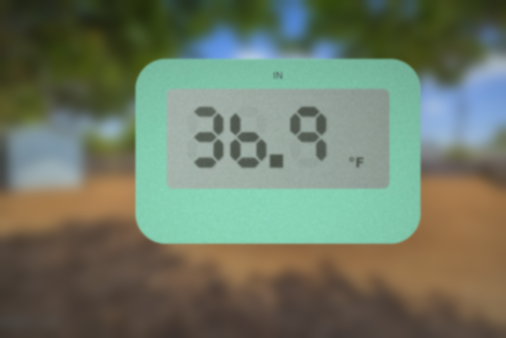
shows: 36.9 °F
